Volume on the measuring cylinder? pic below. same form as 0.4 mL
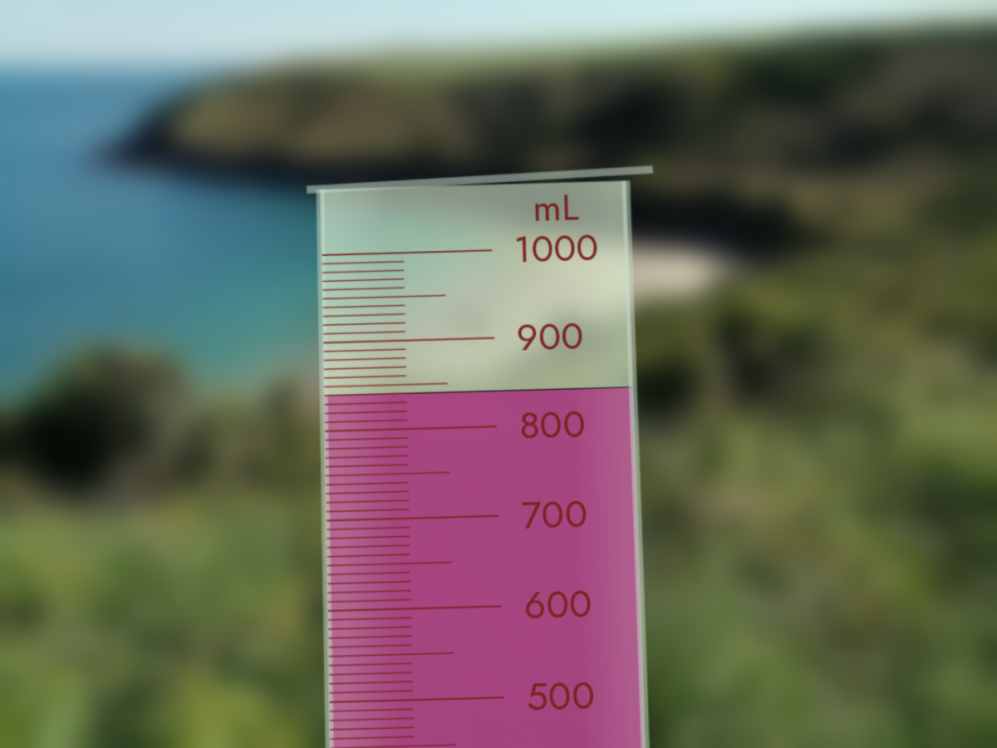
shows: 840 mL
